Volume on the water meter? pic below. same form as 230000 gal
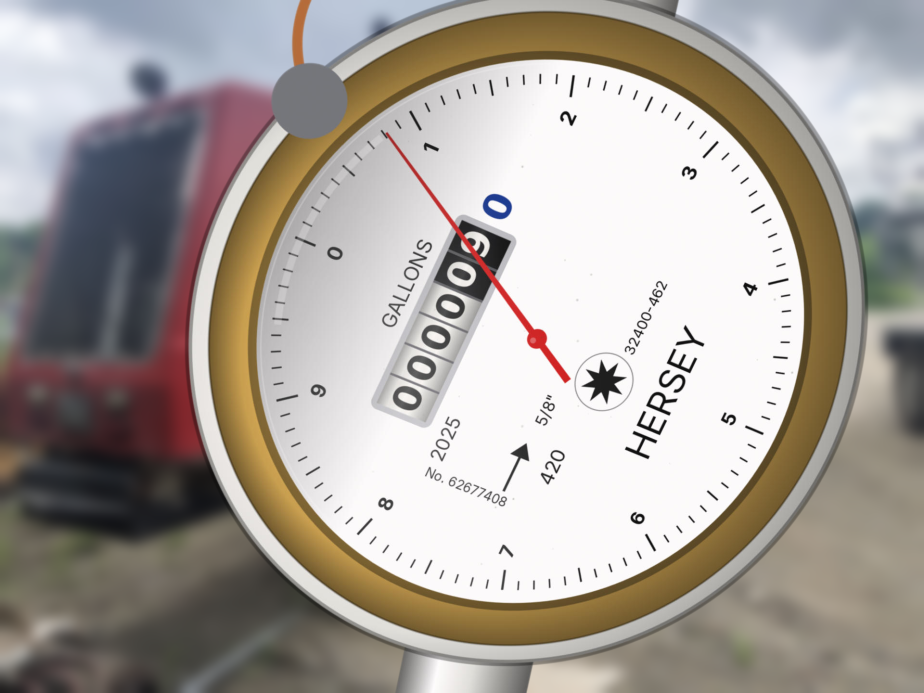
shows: 90.8 gal
